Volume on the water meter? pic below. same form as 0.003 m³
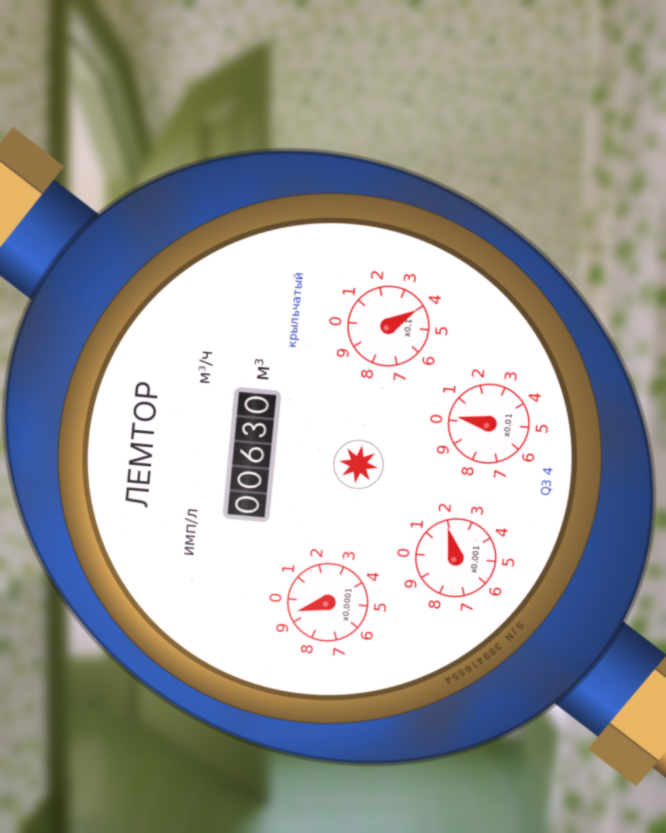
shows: 630.4019 m³
